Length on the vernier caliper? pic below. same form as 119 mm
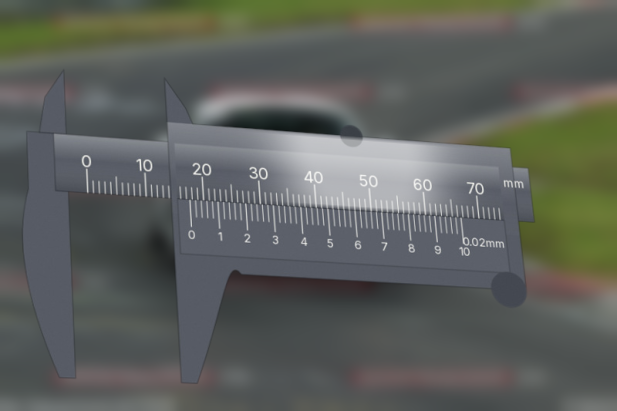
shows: 17.6 mm
